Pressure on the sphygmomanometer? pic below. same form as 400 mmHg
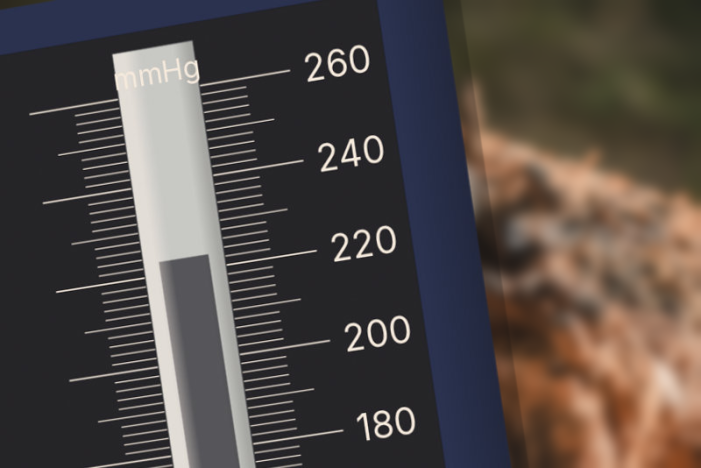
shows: 223 mmHg
